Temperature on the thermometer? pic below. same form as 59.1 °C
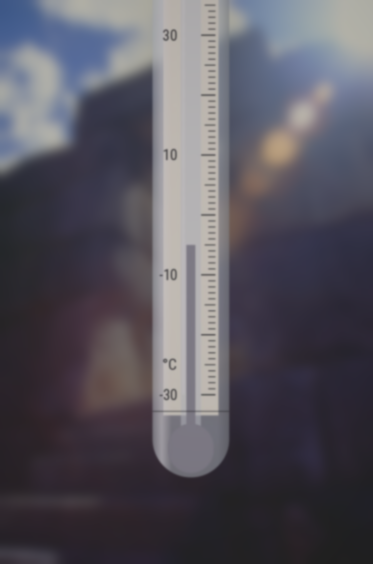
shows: -5 °C
